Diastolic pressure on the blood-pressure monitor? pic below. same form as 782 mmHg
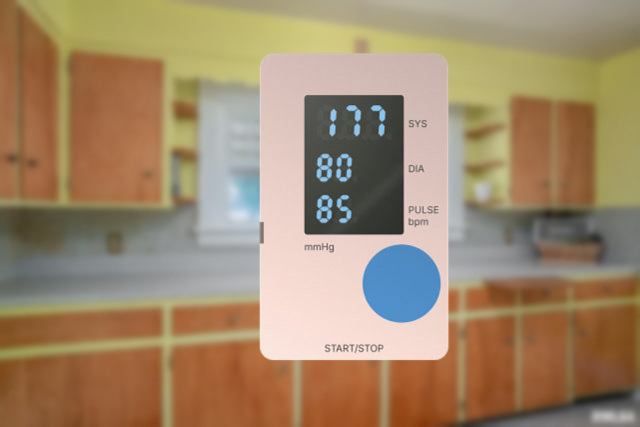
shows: 80 mmHg
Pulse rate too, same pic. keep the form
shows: 85 bpm
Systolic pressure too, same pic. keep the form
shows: 177 mmHg
